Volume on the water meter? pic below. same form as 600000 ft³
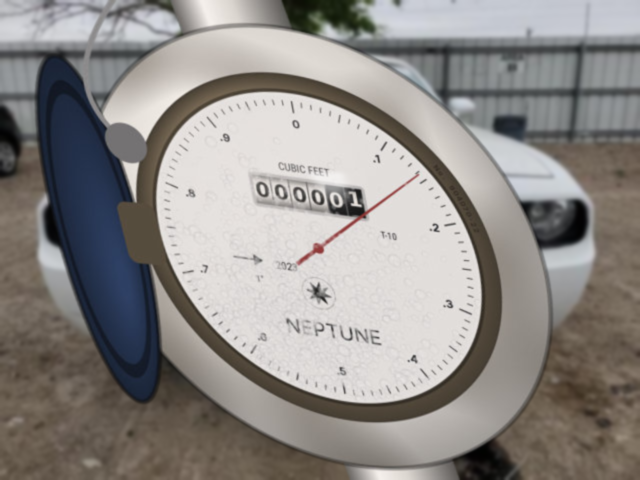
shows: 1.14 ft³
